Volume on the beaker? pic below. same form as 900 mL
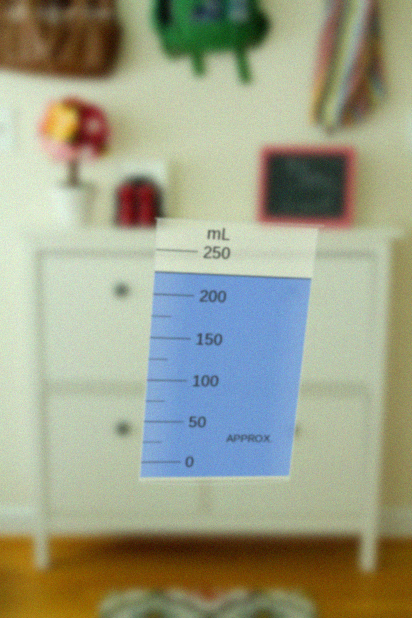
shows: 225 mL
